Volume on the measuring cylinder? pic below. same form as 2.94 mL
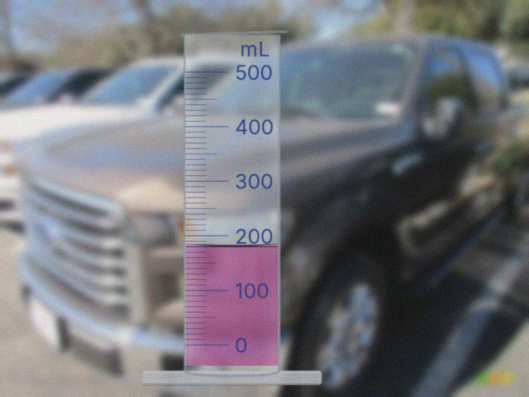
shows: 180 mL
